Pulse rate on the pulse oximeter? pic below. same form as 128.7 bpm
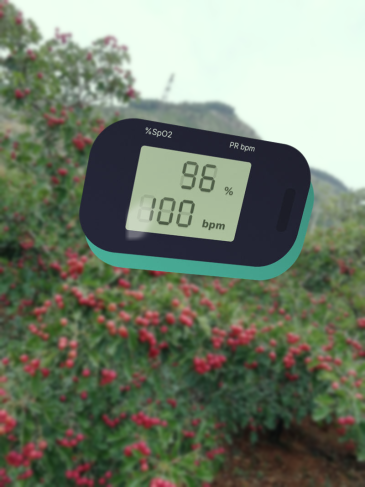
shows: 100 bpm
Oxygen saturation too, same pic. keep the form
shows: 96 %
